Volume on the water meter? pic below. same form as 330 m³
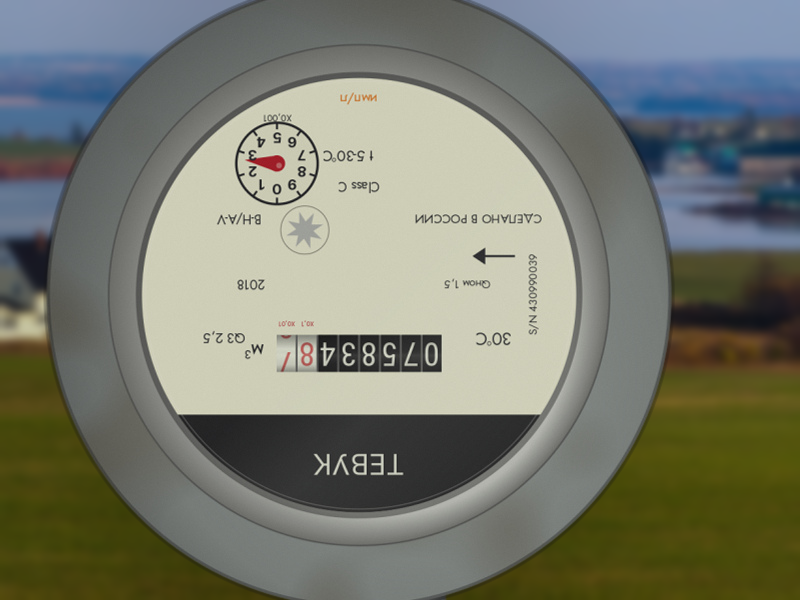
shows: 75834.872 m³
